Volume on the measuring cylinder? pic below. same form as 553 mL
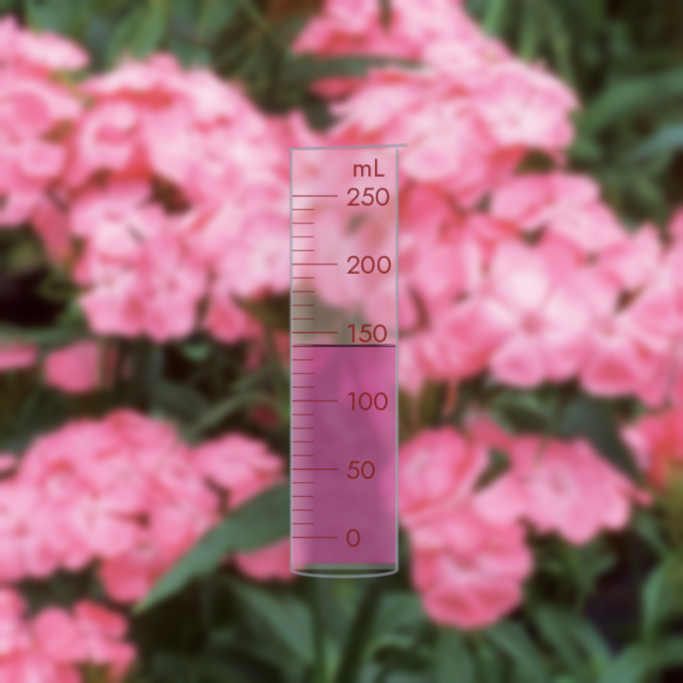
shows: 140 mL
